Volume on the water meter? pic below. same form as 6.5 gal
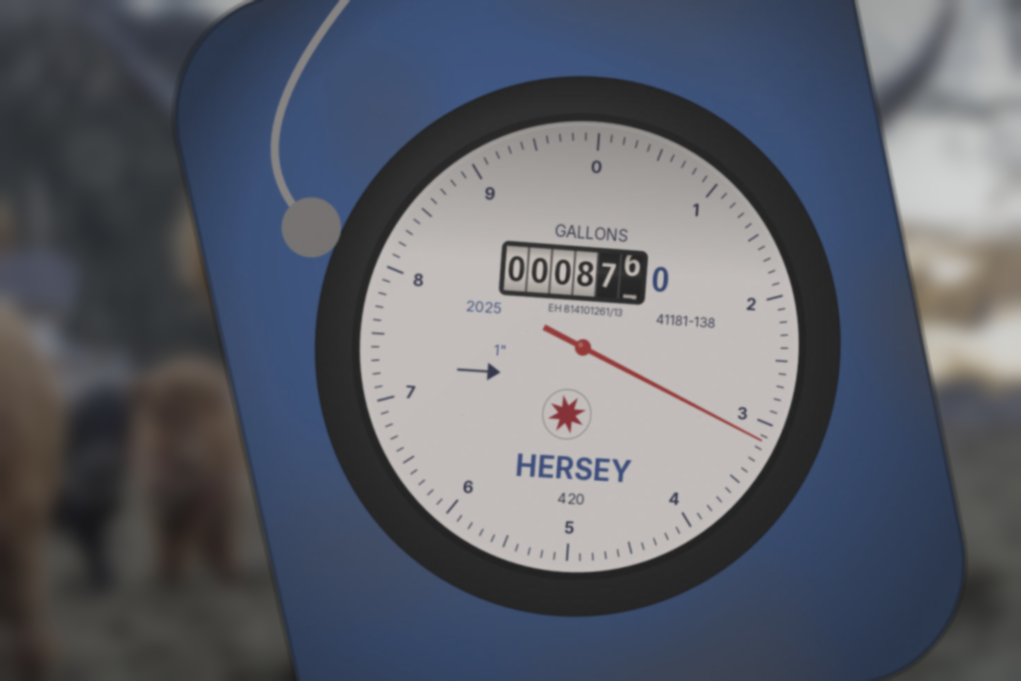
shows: 8763.1 gal
